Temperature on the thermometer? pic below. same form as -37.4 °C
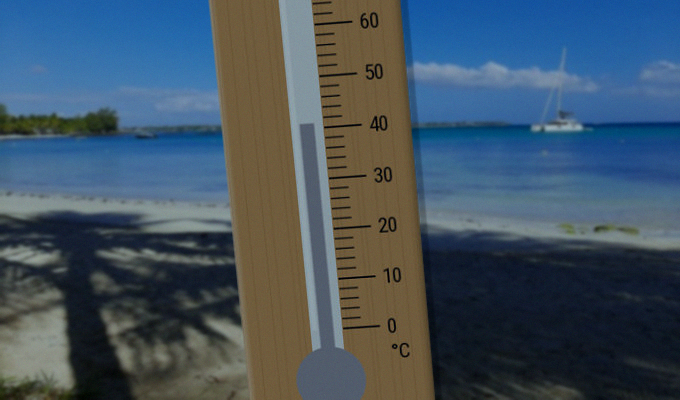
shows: 41 °C
